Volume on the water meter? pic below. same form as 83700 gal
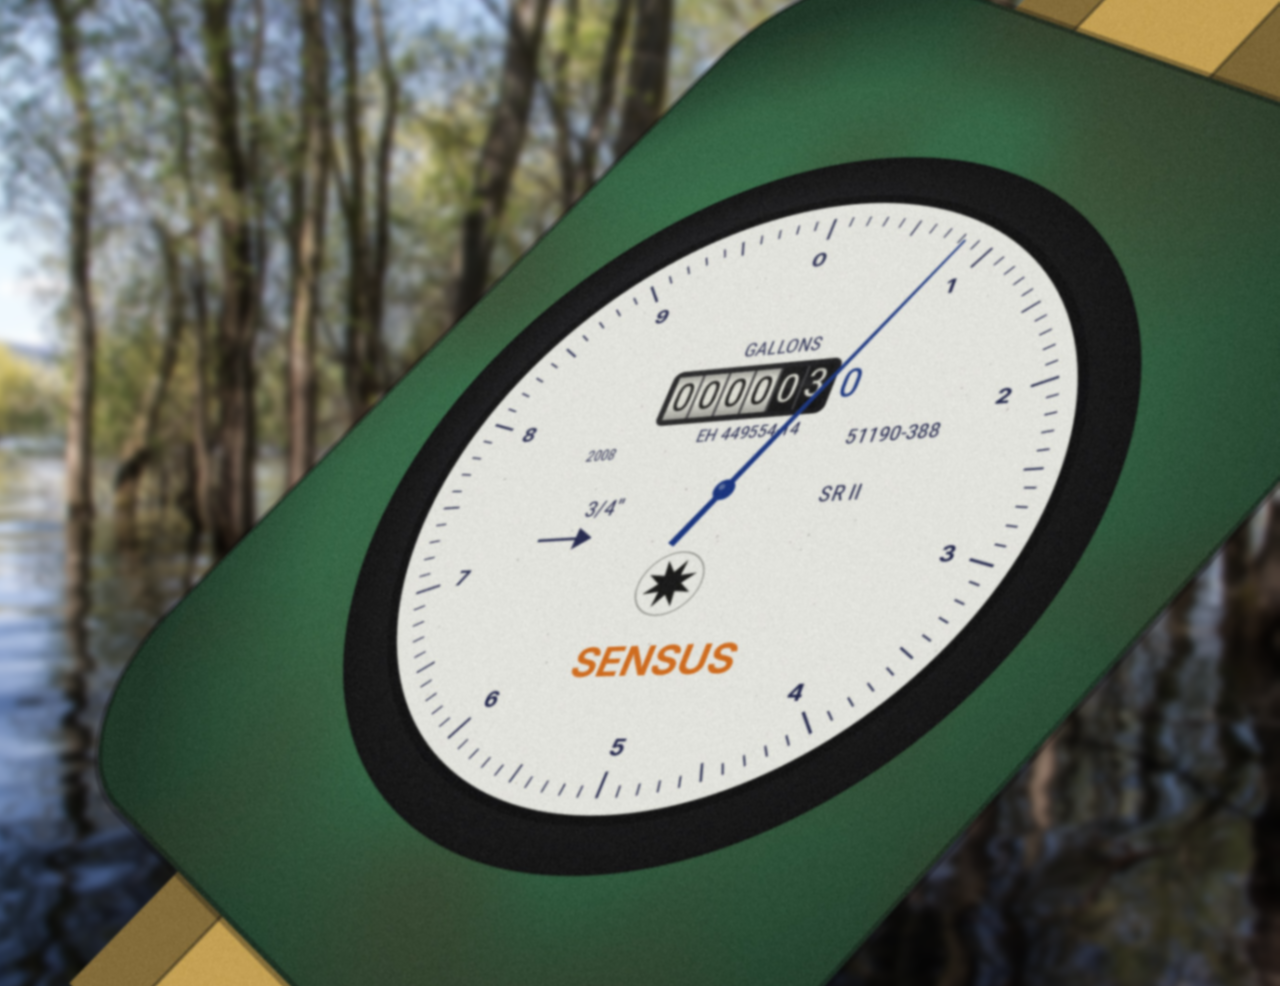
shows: 30.8 gal
